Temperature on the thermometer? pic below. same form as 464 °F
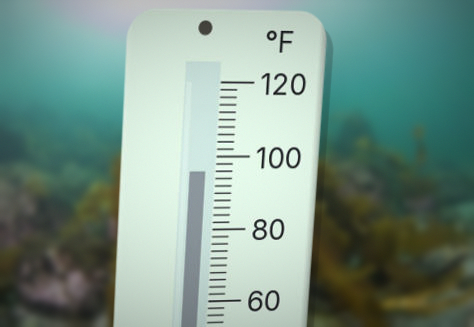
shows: 96 °F
